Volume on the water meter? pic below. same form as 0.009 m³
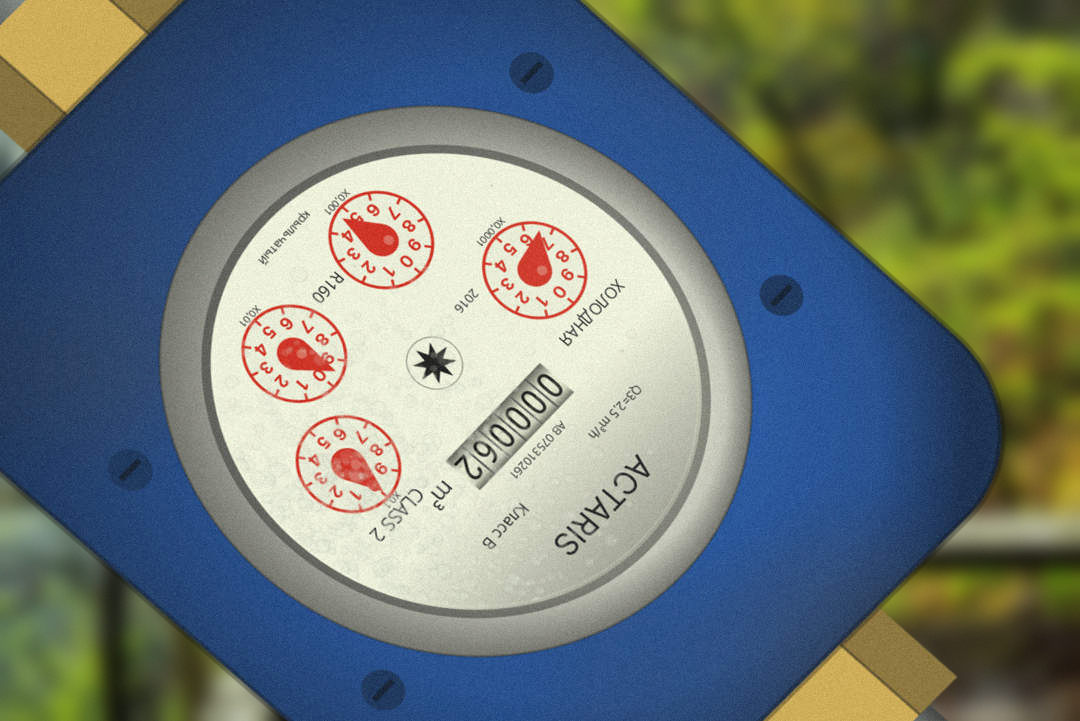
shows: 61.9946 m³
